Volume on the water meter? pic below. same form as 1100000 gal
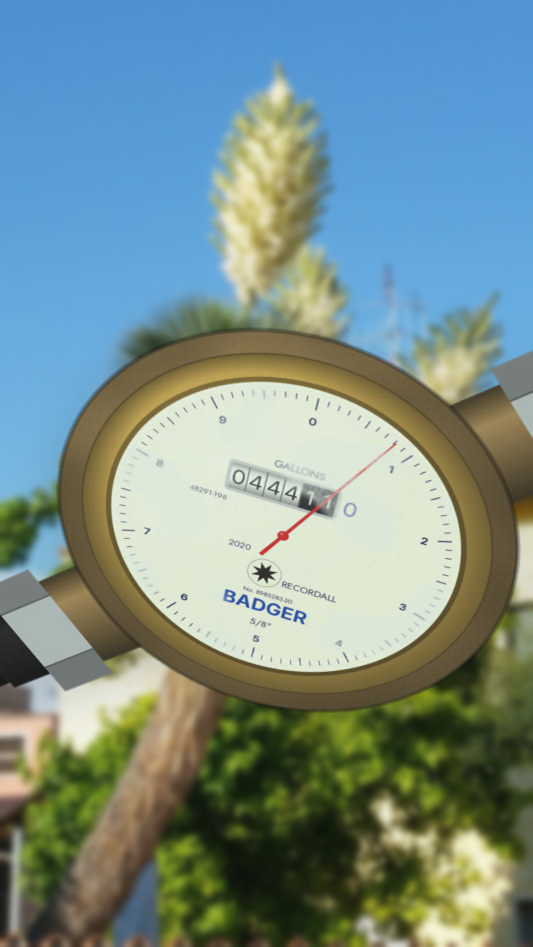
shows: 444110.8 gal
